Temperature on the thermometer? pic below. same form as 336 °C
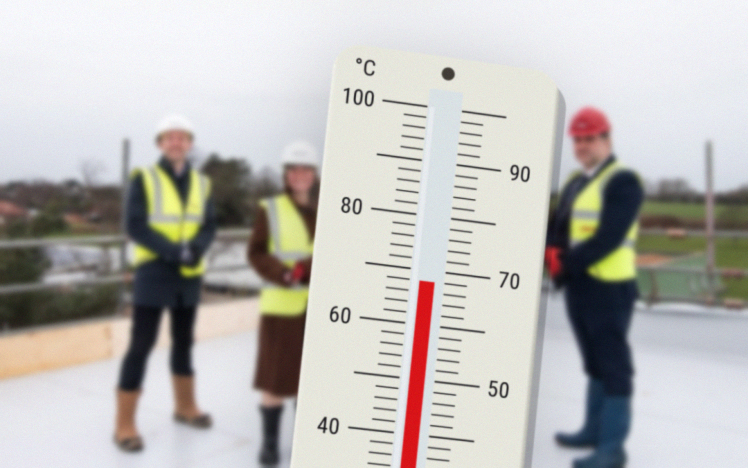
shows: 68 °C
